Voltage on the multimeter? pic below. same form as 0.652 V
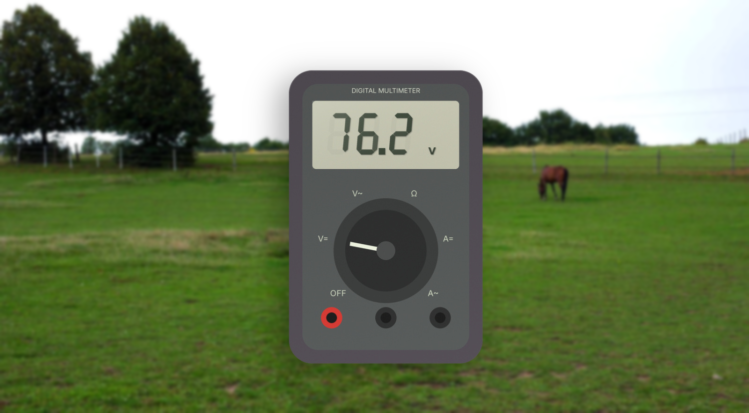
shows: 76.2 V
